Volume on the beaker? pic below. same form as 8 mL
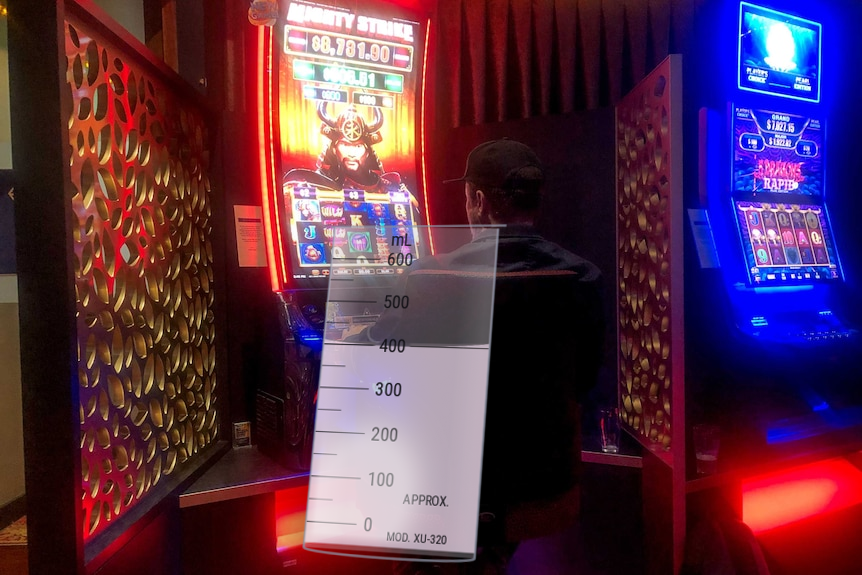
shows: 400 mL
